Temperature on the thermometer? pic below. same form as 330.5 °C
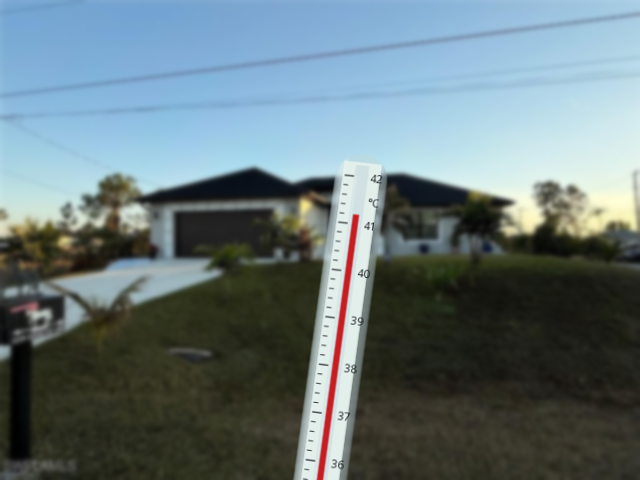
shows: 41.2 °C
